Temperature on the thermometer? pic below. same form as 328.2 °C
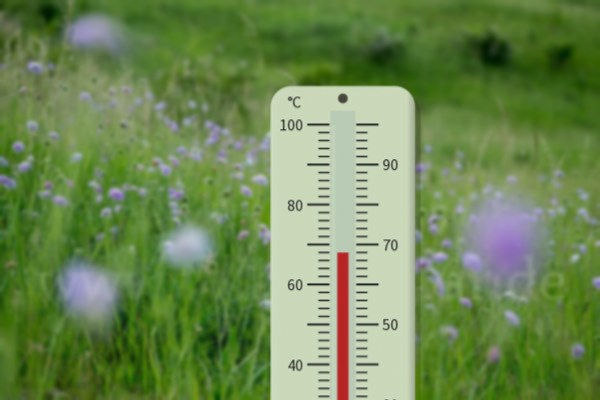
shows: 68 °C
